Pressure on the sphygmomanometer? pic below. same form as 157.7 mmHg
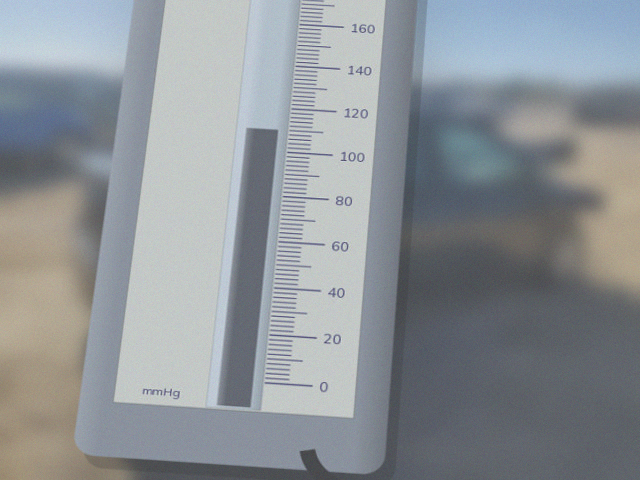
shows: 110 mmHg
